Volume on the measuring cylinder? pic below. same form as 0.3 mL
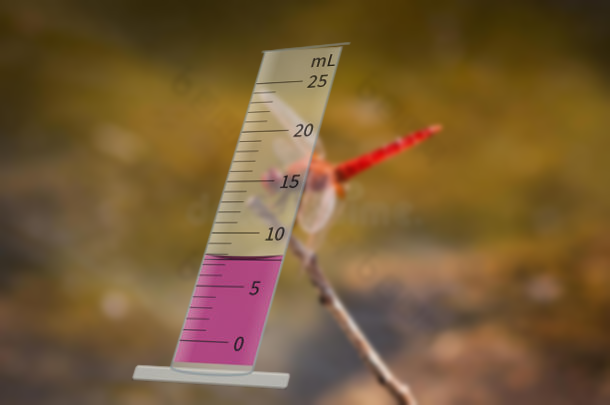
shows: 7.5 mL
